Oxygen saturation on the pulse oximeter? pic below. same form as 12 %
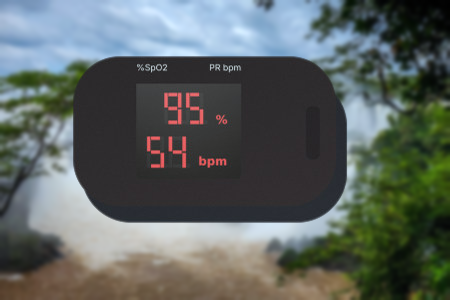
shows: 95 %
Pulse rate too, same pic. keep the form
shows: 54 bpm
